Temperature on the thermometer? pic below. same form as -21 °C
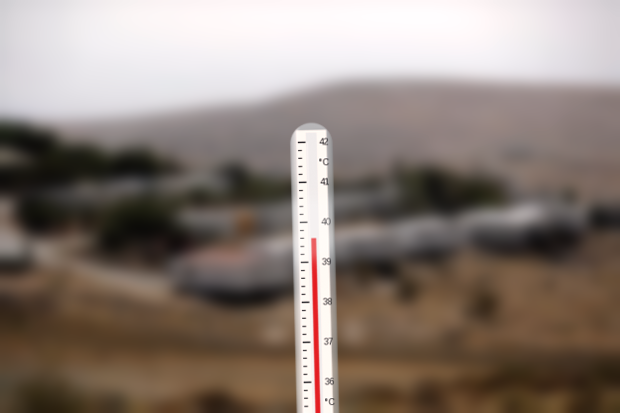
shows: 39.6 °C
